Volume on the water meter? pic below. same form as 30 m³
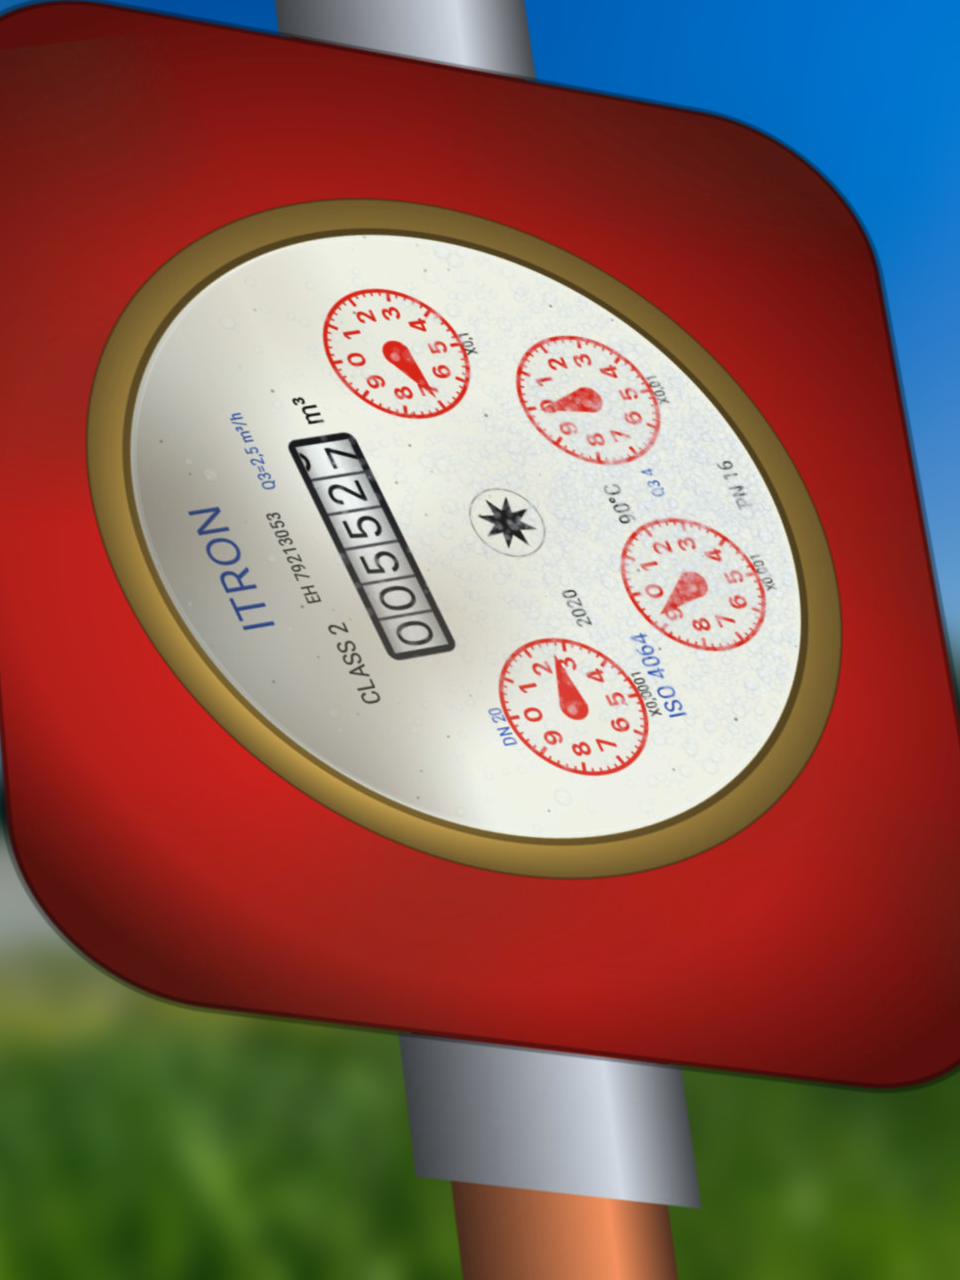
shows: 5526.6992 m³
